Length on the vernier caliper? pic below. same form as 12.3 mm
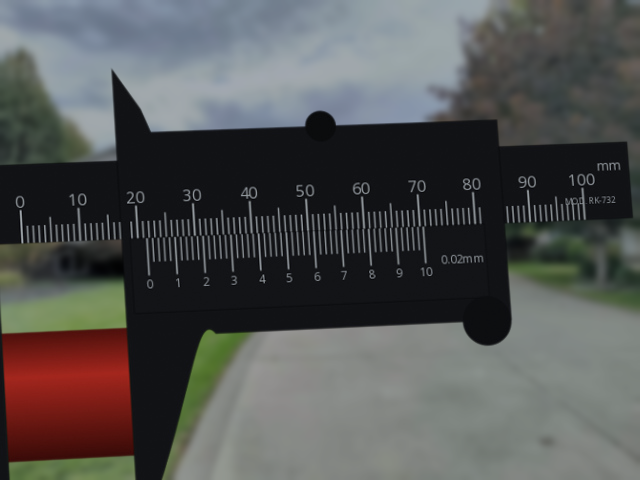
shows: 21.6 mm
